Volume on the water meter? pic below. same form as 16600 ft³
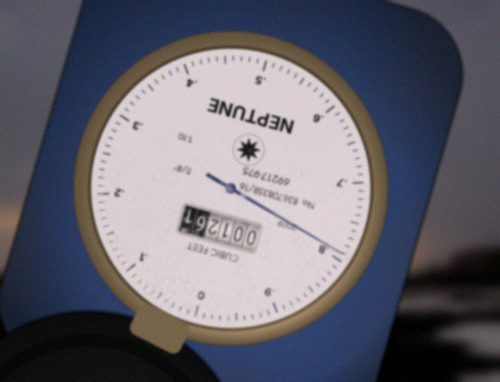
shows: 1260.79 ft³
